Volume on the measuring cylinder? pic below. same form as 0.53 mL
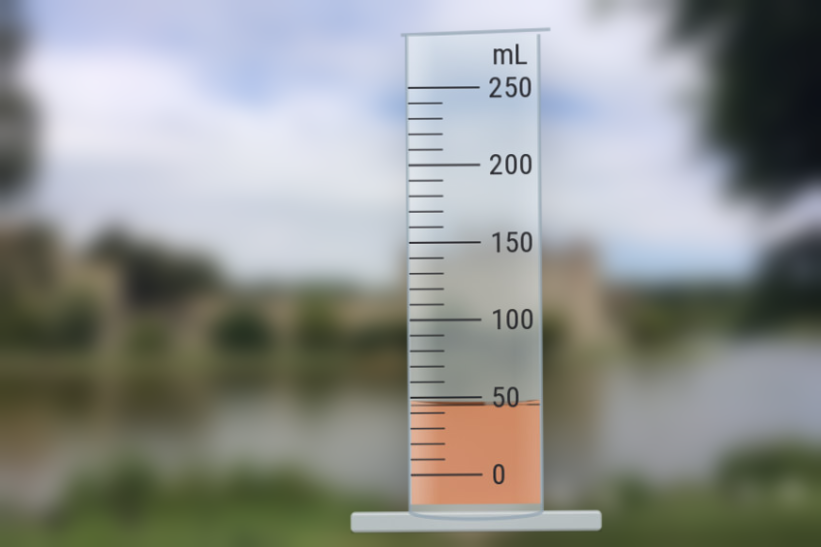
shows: 45 mL
